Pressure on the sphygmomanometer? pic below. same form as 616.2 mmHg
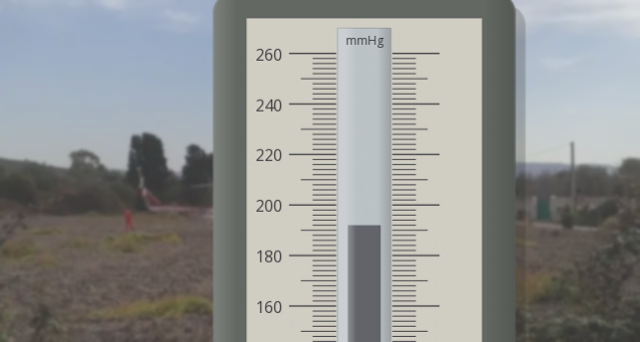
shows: 192 mmHg
